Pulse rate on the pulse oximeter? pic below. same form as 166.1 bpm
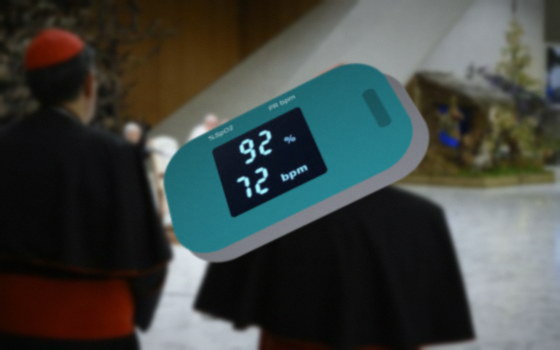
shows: 72 bpm
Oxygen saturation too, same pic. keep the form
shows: 92 %
